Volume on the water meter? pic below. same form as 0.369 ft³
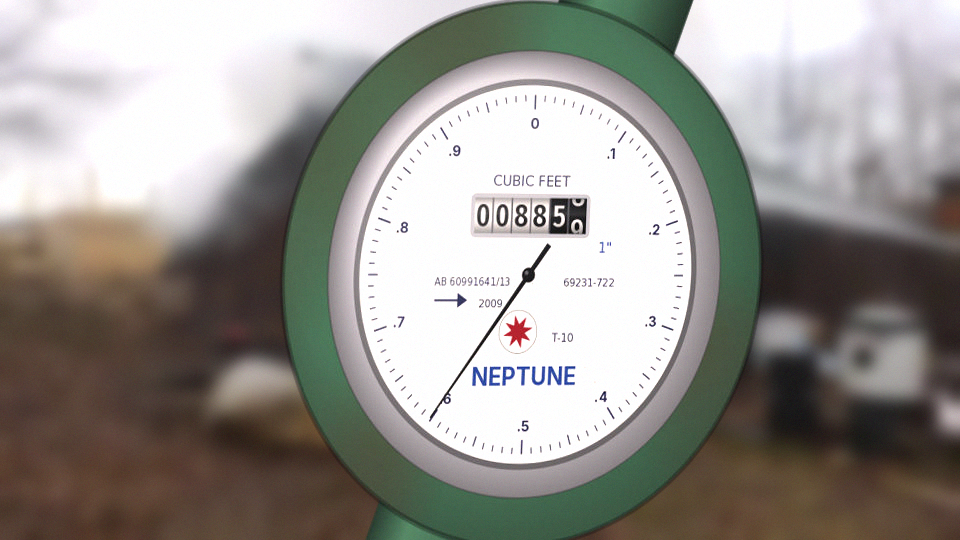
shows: 8858.60 ft³
